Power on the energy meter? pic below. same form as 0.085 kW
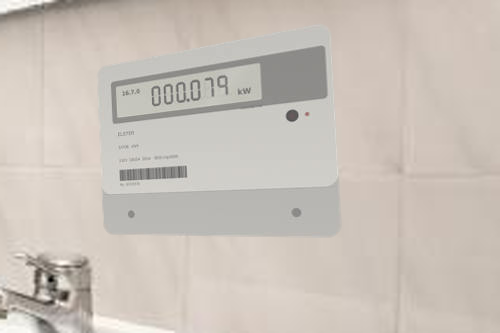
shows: 0.079 kW
